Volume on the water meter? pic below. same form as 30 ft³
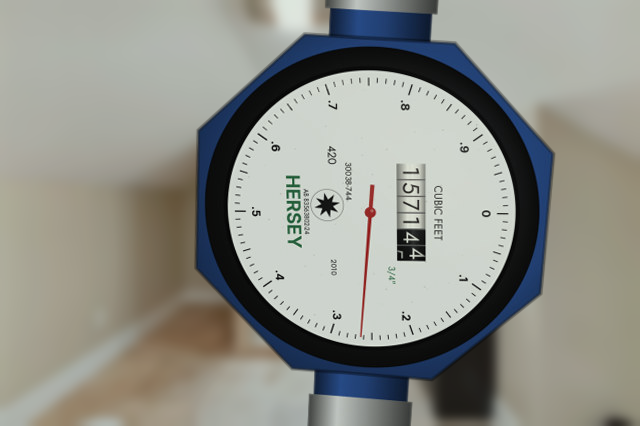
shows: 157144.26 ft³
